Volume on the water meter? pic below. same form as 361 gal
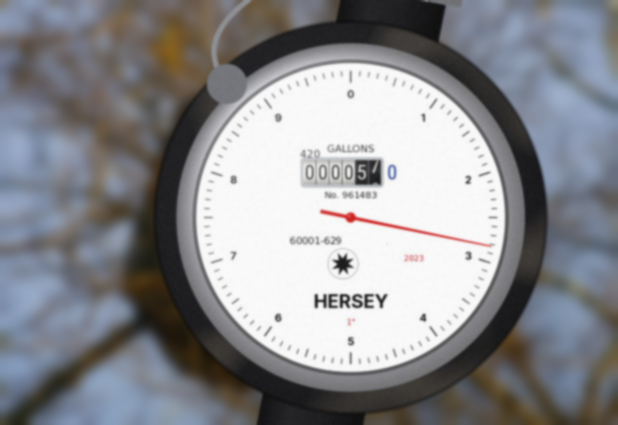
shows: 572.8 gal
